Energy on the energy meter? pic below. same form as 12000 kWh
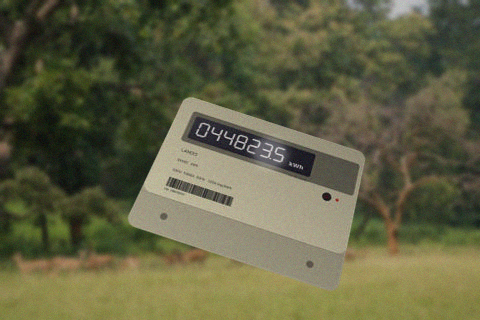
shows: 44823.5 kWh
